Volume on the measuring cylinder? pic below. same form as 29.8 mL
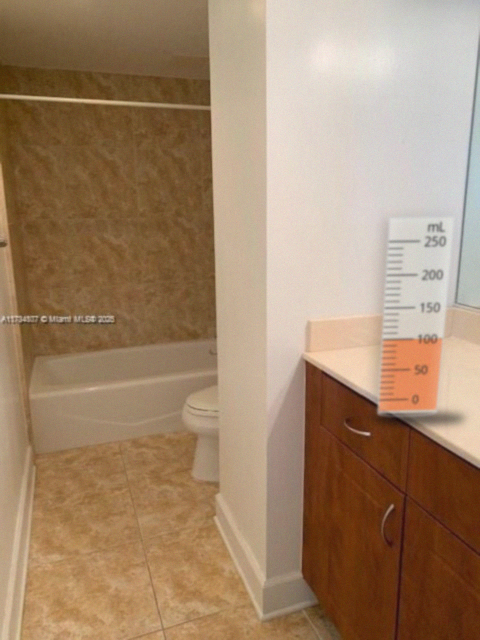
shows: 100 mL
